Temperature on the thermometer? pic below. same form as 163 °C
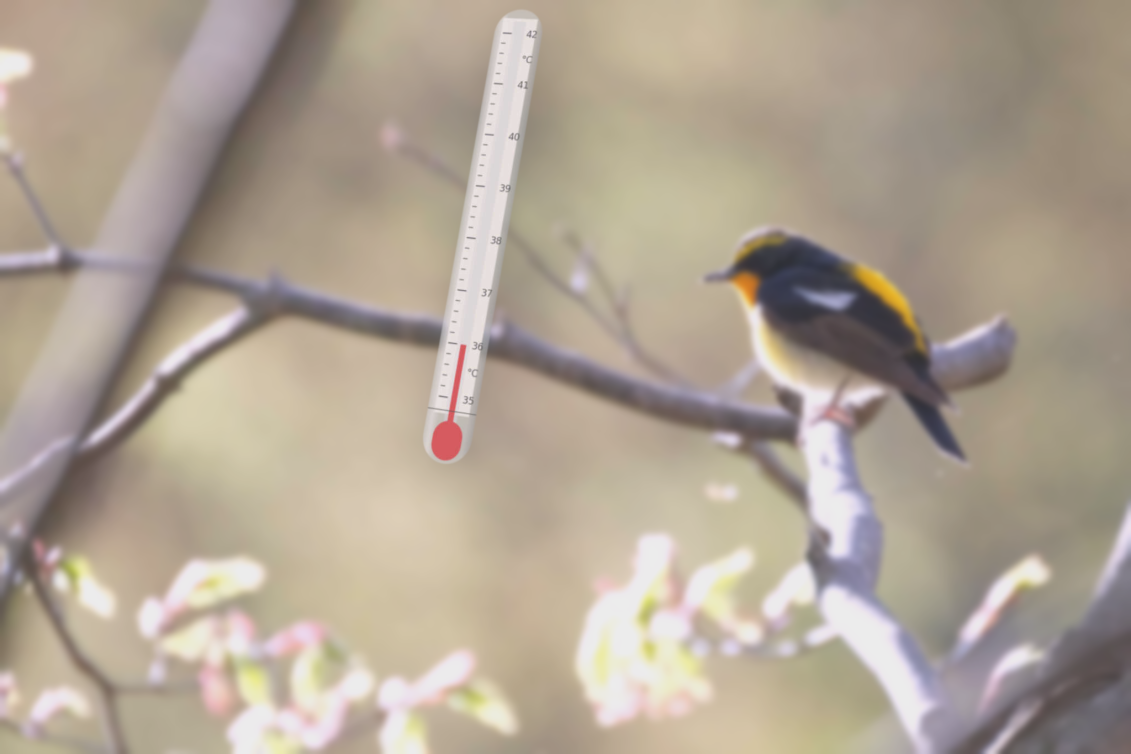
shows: 36 °C
